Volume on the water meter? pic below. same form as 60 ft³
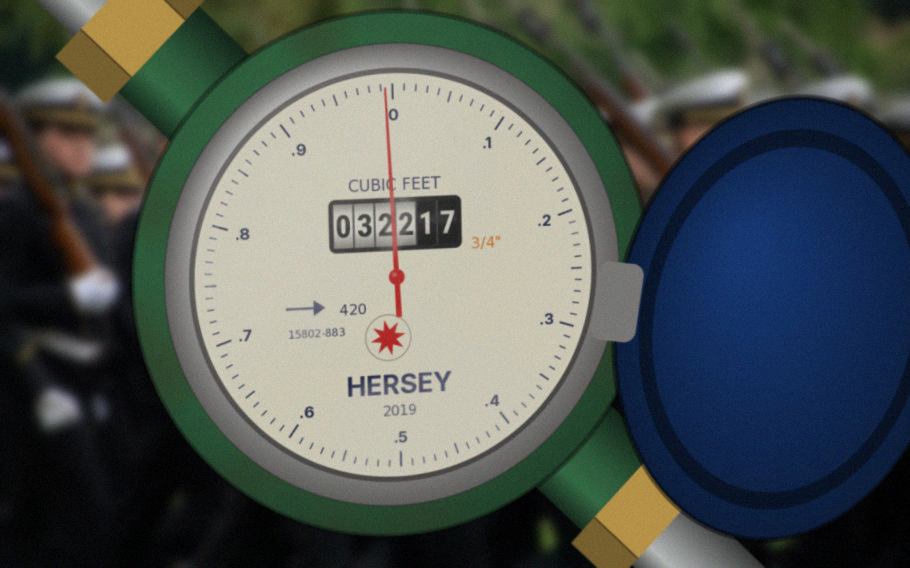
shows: 32216.99 ft³
